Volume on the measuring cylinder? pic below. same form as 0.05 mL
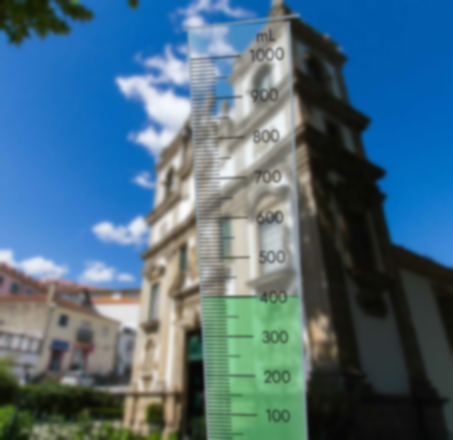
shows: 400 mL
